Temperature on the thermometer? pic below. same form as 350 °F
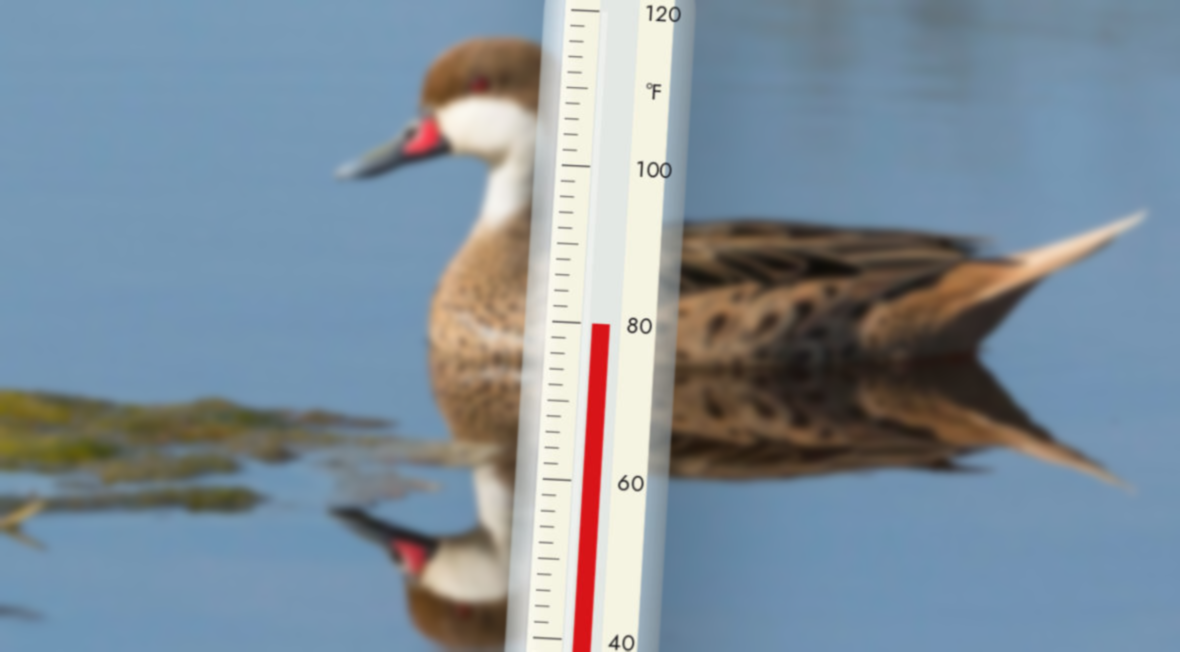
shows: 80 °F
